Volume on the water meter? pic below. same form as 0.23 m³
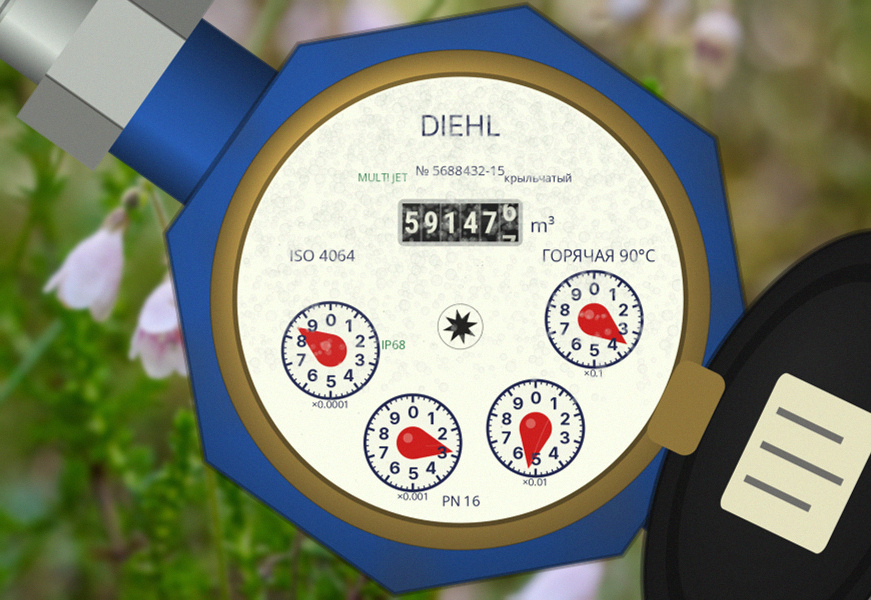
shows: 591476.3528 m³
